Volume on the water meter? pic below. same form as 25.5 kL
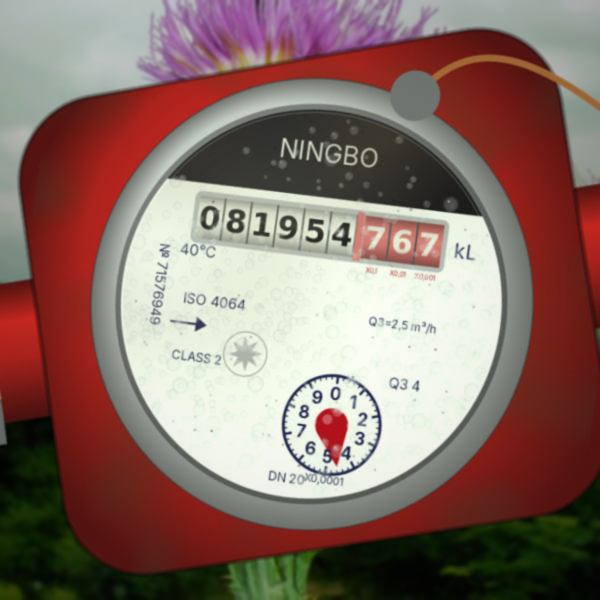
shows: 81954.7674 kL
